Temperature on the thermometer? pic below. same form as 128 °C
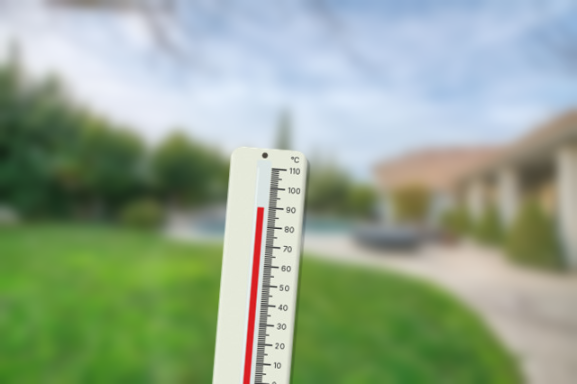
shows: 90 °C
